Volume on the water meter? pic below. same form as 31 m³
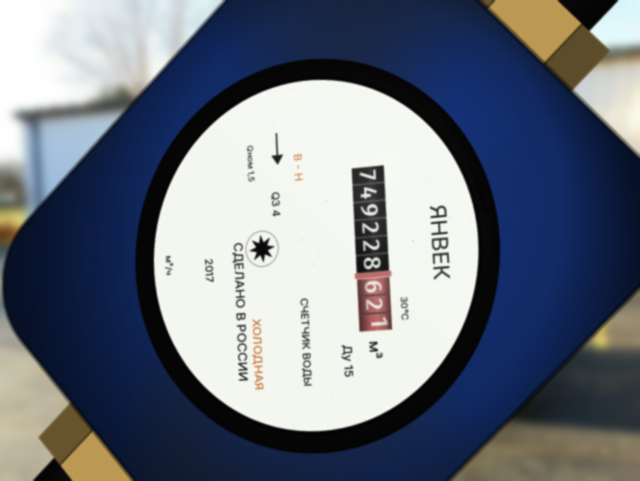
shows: 749228.621 m³
